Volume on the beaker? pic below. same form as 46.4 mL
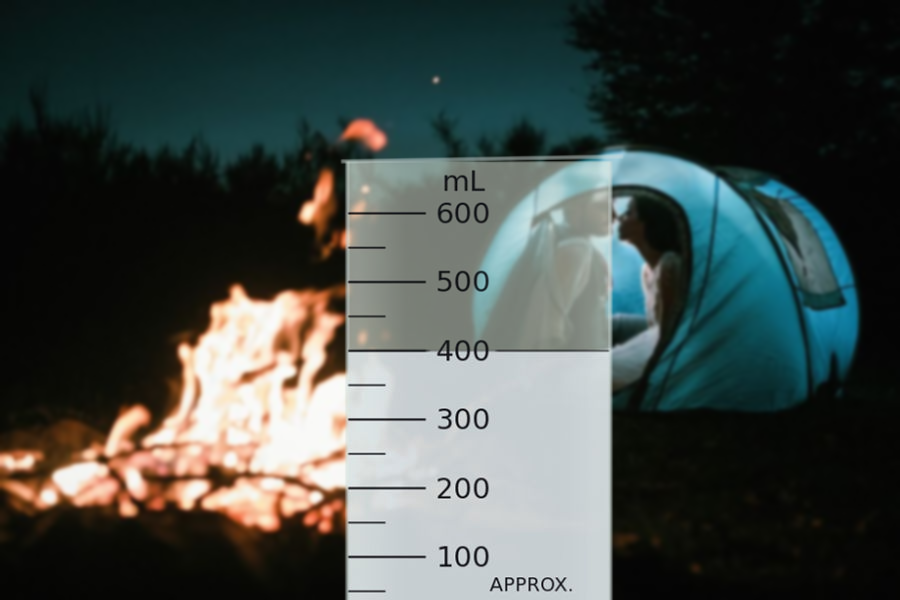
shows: 400 mL
